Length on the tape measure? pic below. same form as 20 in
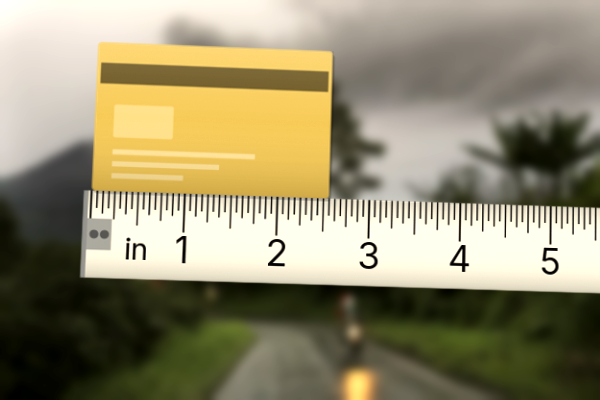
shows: 2.5625 in
